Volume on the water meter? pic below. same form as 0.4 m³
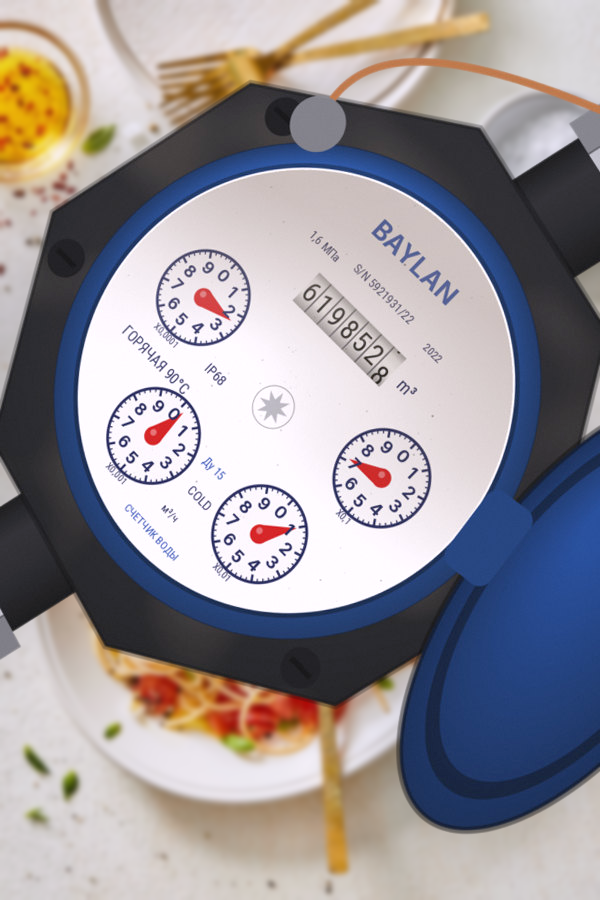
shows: 6198527.7102 m³
